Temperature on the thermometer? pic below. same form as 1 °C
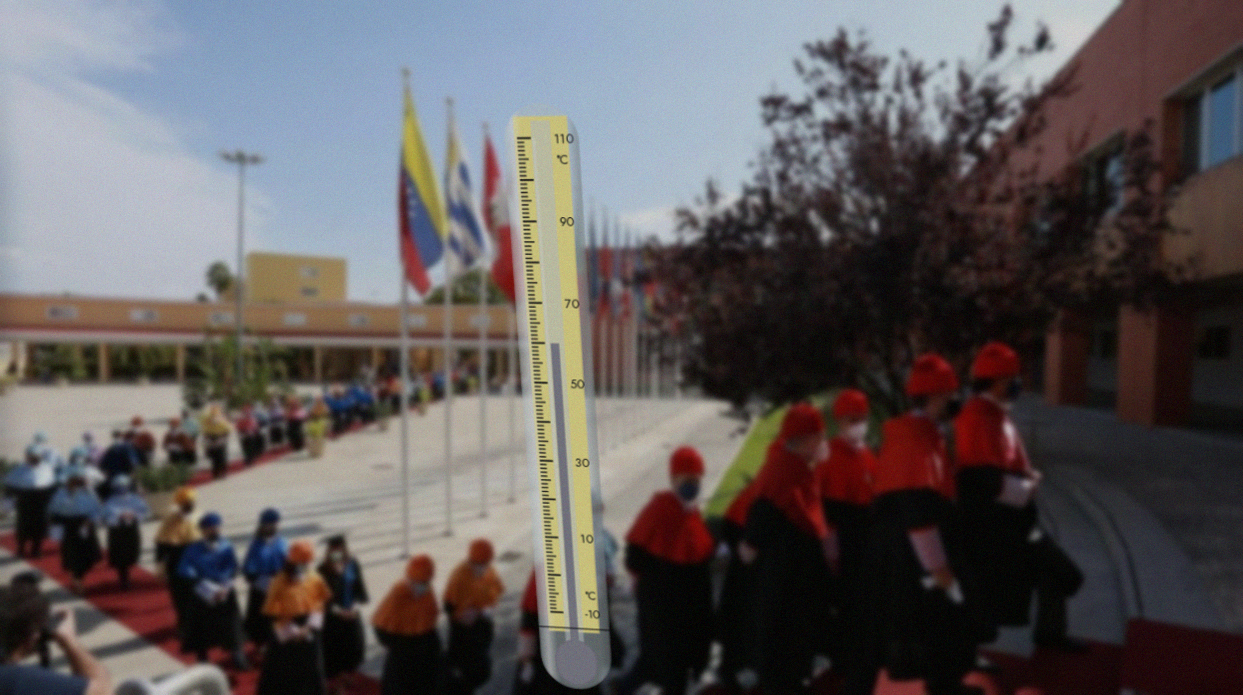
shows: 60 °C
